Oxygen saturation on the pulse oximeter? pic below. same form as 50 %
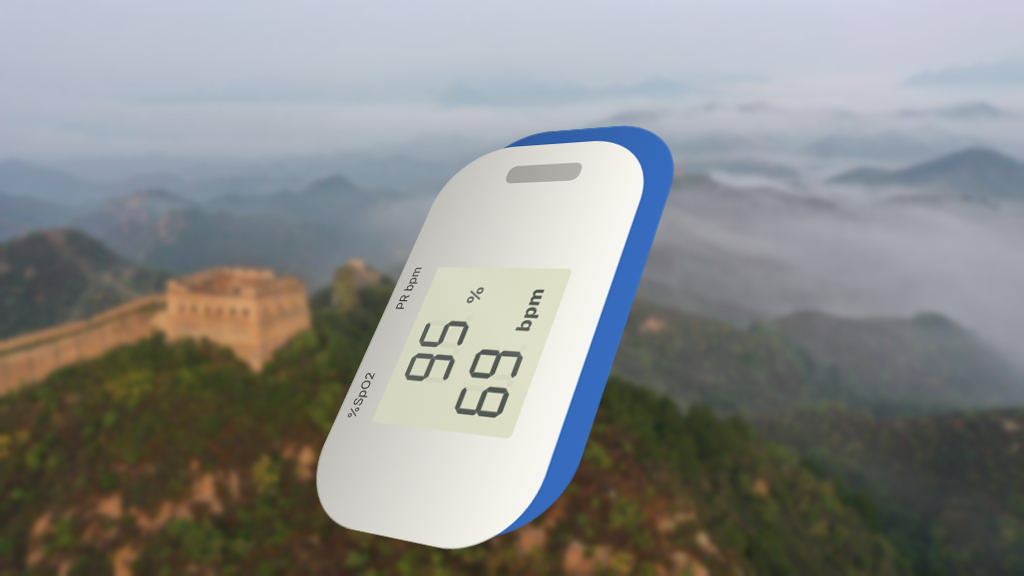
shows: 95 %
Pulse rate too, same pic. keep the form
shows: 69 bpm
